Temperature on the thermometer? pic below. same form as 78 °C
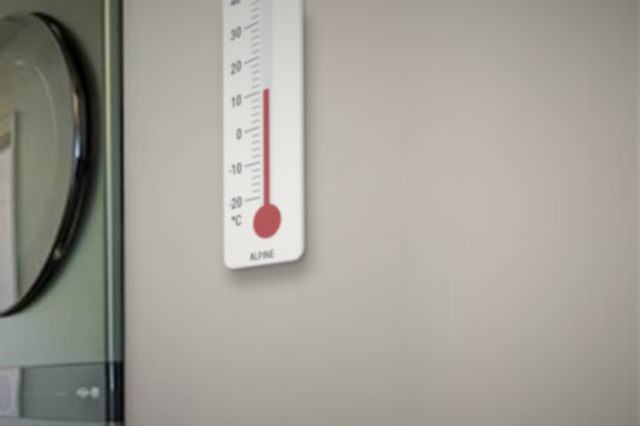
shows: 10 °C
